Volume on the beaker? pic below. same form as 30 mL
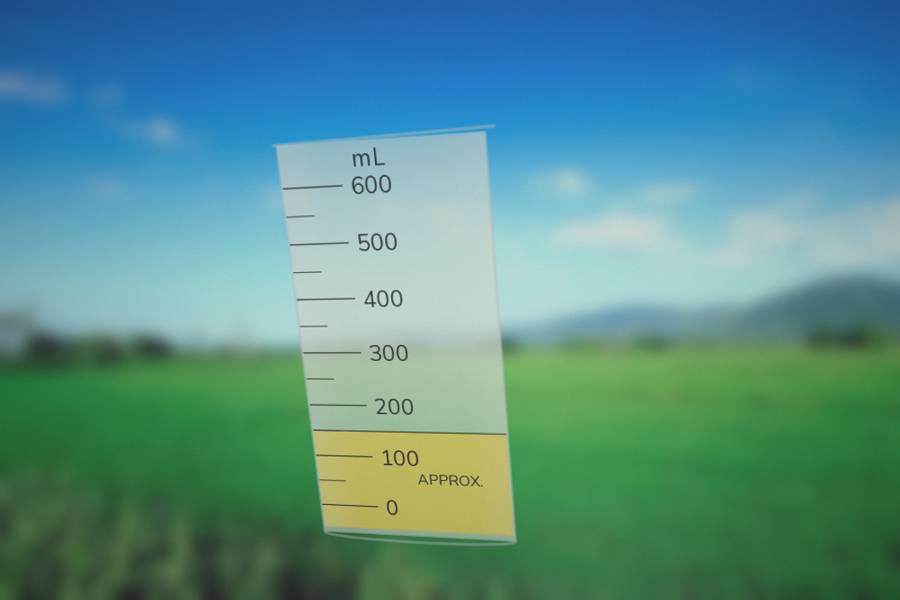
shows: 150 mL
